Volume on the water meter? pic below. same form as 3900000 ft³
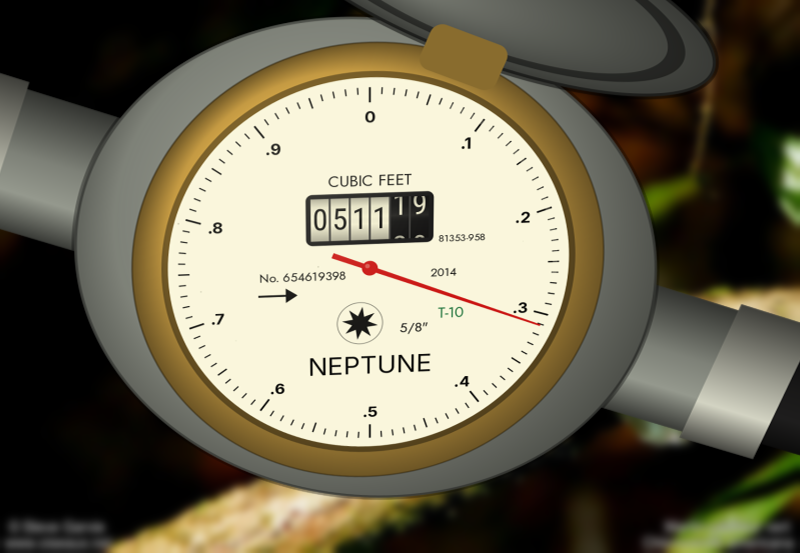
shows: 51119.31 ft³
